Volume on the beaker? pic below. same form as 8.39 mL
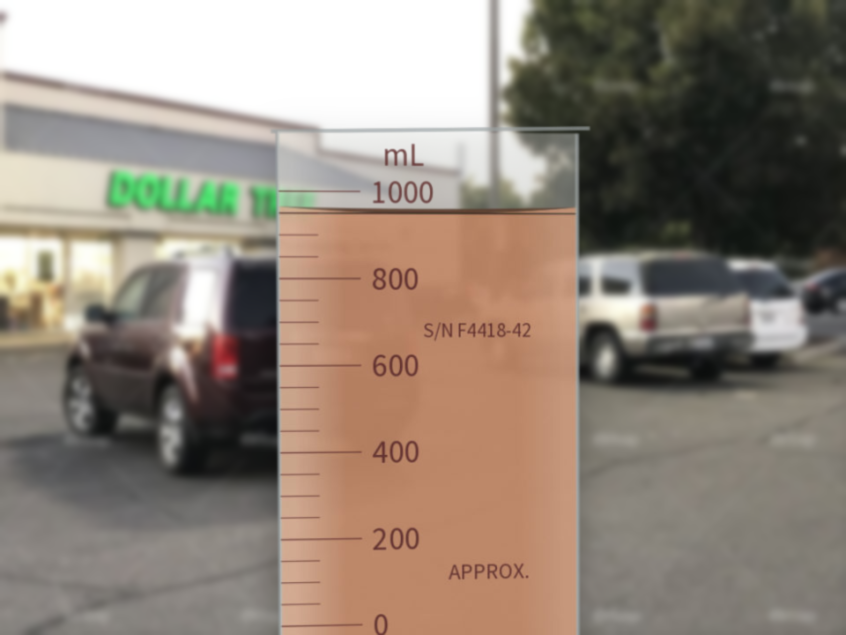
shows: 950 mL
